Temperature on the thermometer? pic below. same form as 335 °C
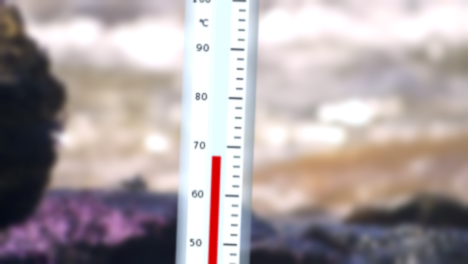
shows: 68 °C
